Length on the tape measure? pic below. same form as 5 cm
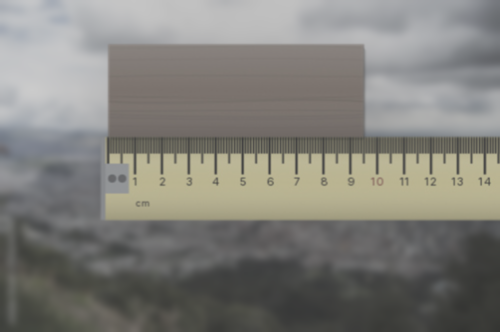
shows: 9.5 cm
